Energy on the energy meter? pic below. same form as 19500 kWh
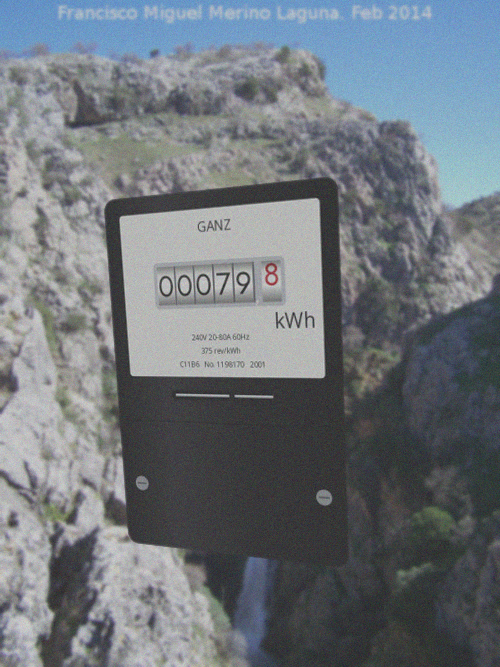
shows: 79.8 kWh
